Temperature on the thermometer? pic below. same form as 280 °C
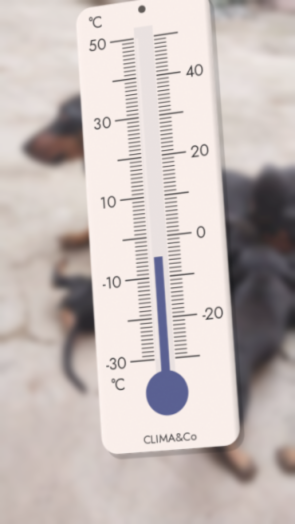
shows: -5 °C
